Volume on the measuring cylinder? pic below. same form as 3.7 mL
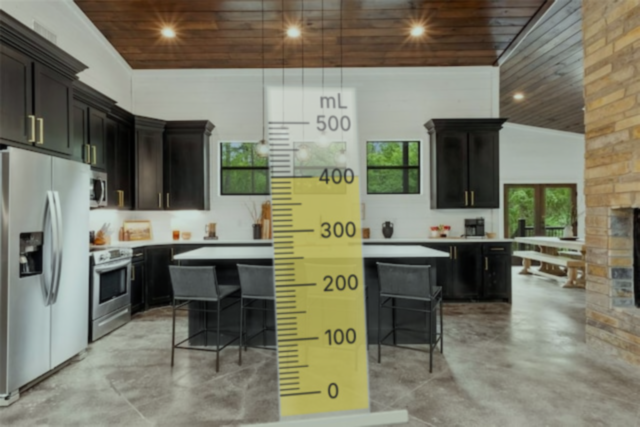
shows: 400 mL
